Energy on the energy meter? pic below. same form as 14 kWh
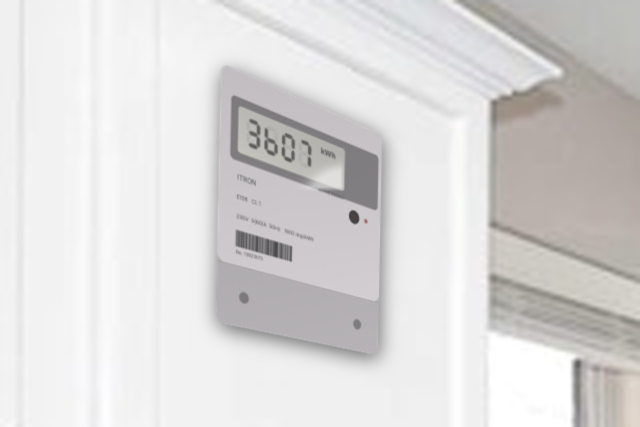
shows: 3607 kWh
